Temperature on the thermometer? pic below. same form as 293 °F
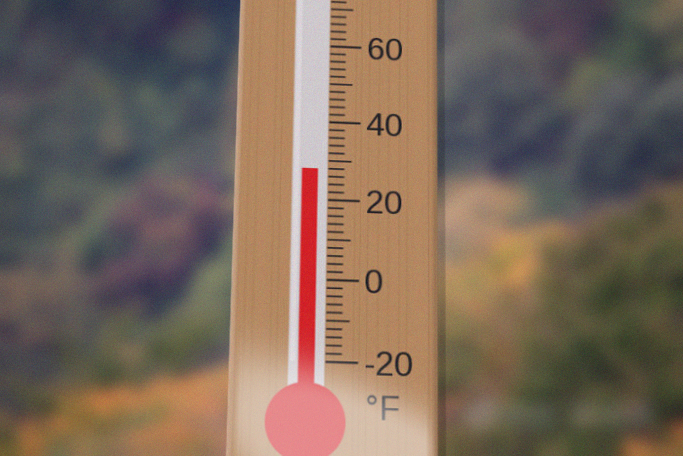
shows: 28 °F
